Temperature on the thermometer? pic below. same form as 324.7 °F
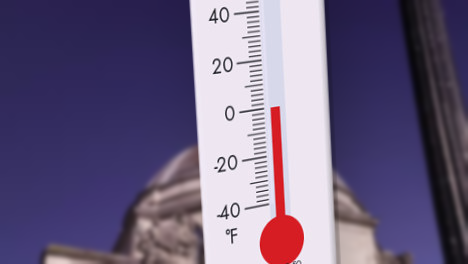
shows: 0 °F
